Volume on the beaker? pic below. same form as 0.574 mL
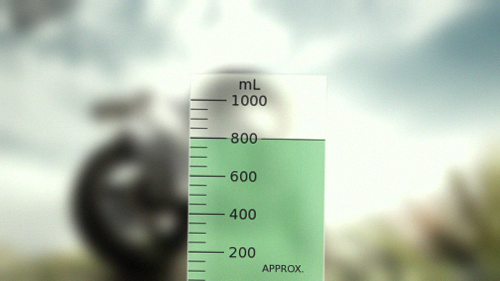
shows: 800 mL
